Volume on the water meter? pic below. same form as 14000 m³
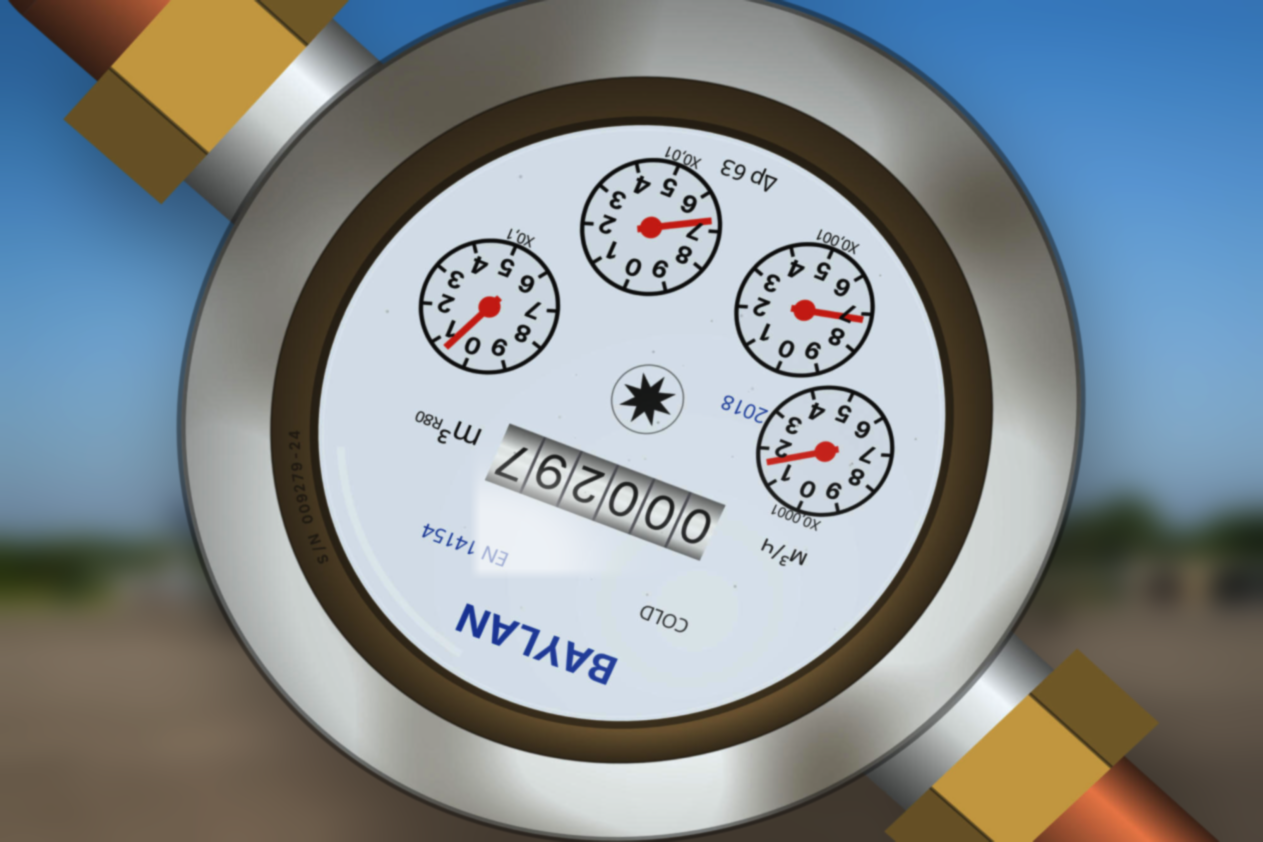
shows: 297.0671 m³
